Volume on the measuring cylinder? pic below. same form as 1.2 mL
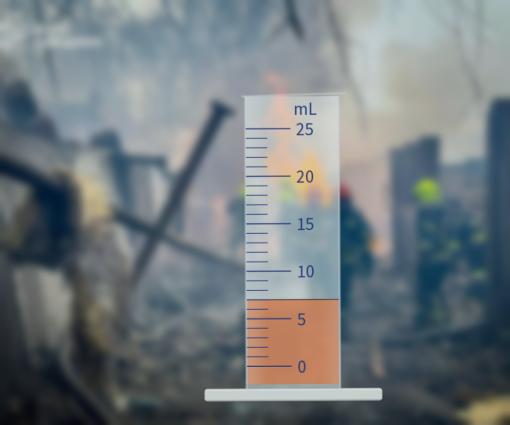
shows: 7 mL
